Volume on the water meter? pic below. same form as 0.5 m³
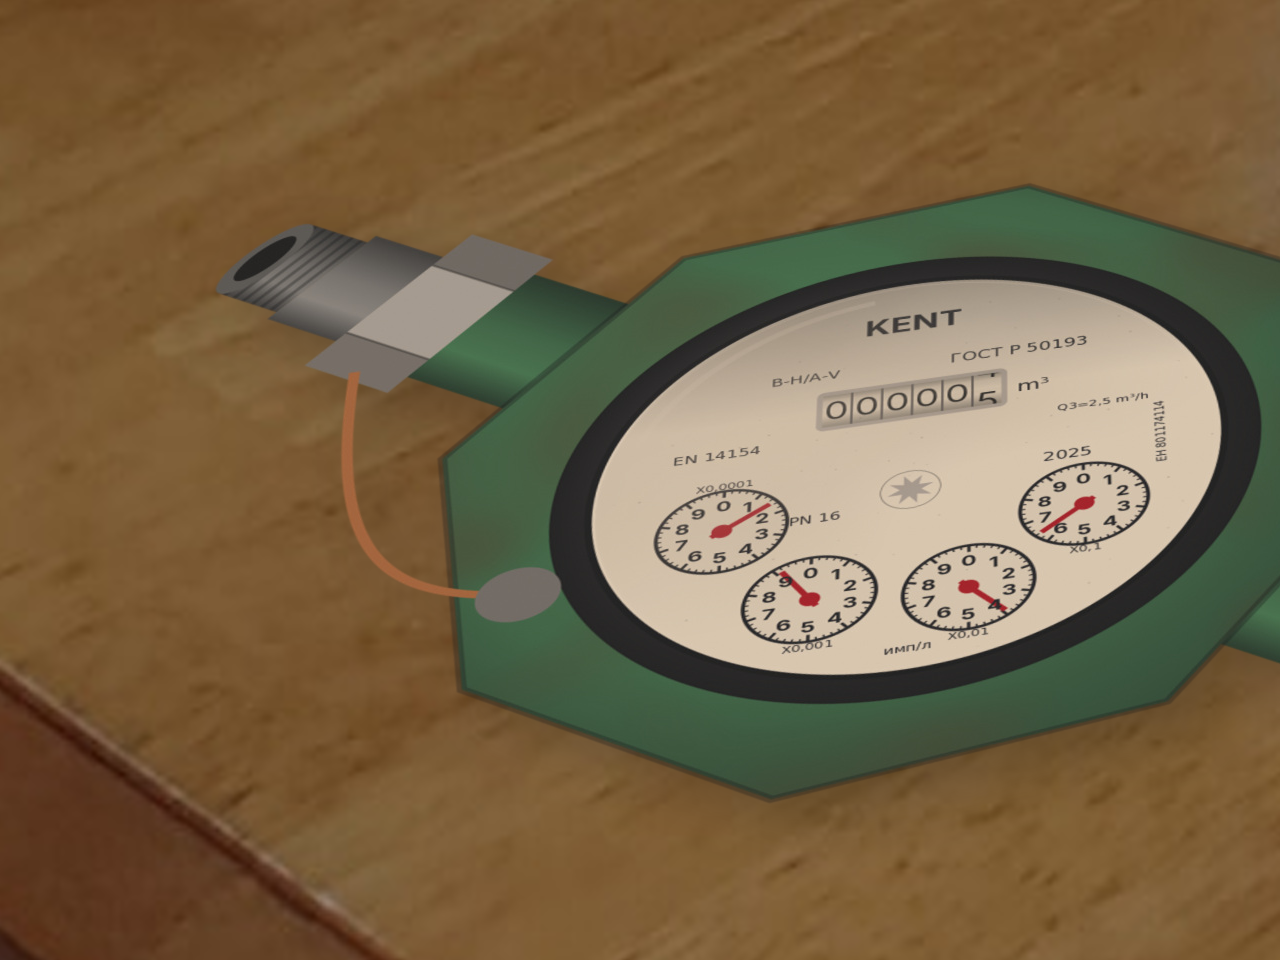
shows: 4.6391 m³
